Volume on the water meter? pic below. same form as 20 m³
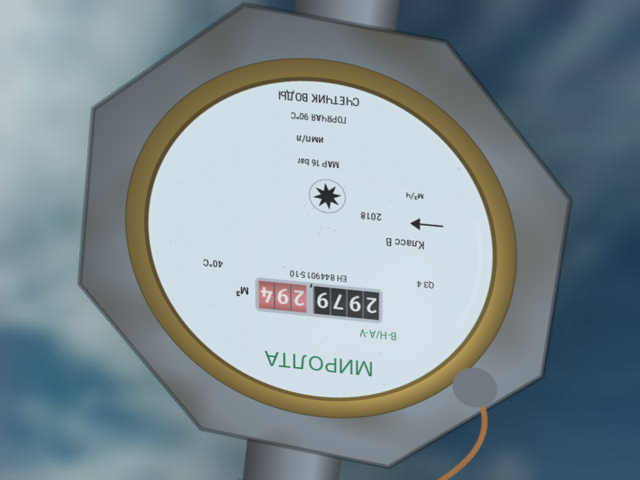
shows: 2979.294 m³
